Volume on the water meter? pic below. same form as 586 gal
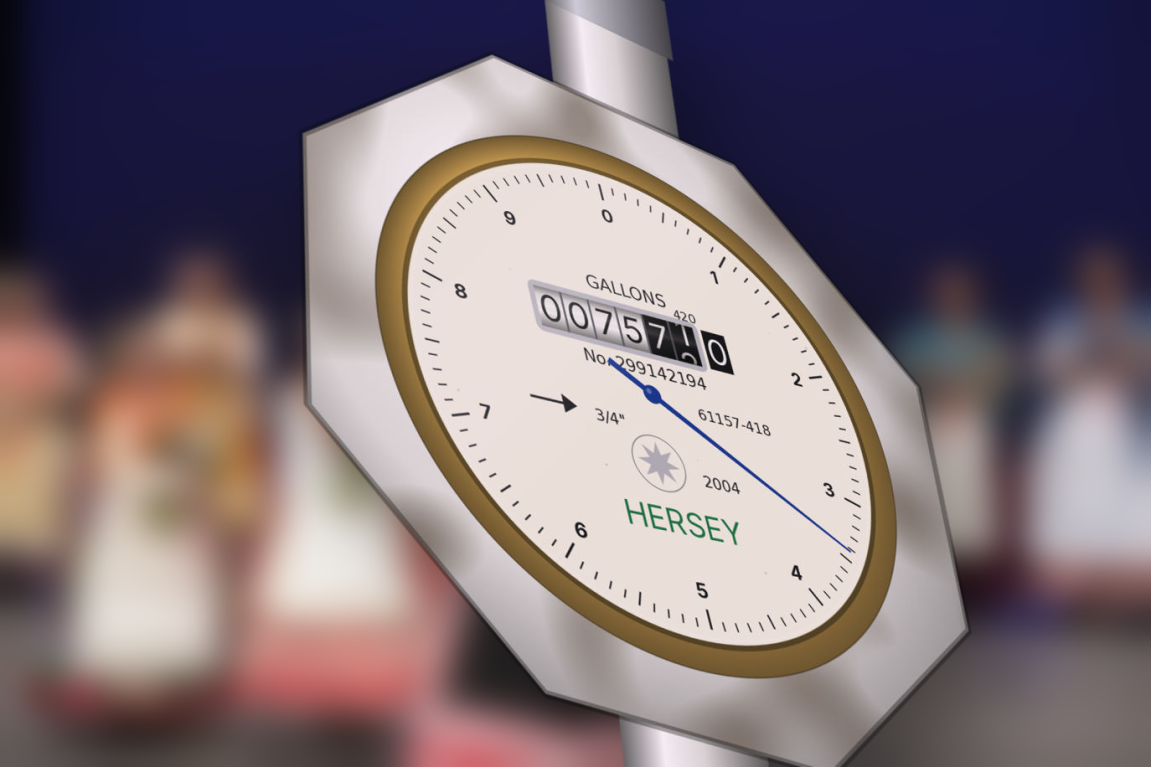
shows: 75713.4 gal
